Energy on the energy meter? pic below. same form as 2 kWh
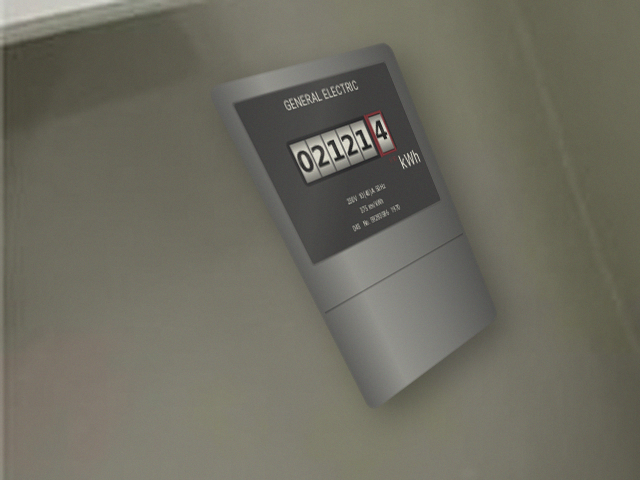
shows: 2121.4 kWh
